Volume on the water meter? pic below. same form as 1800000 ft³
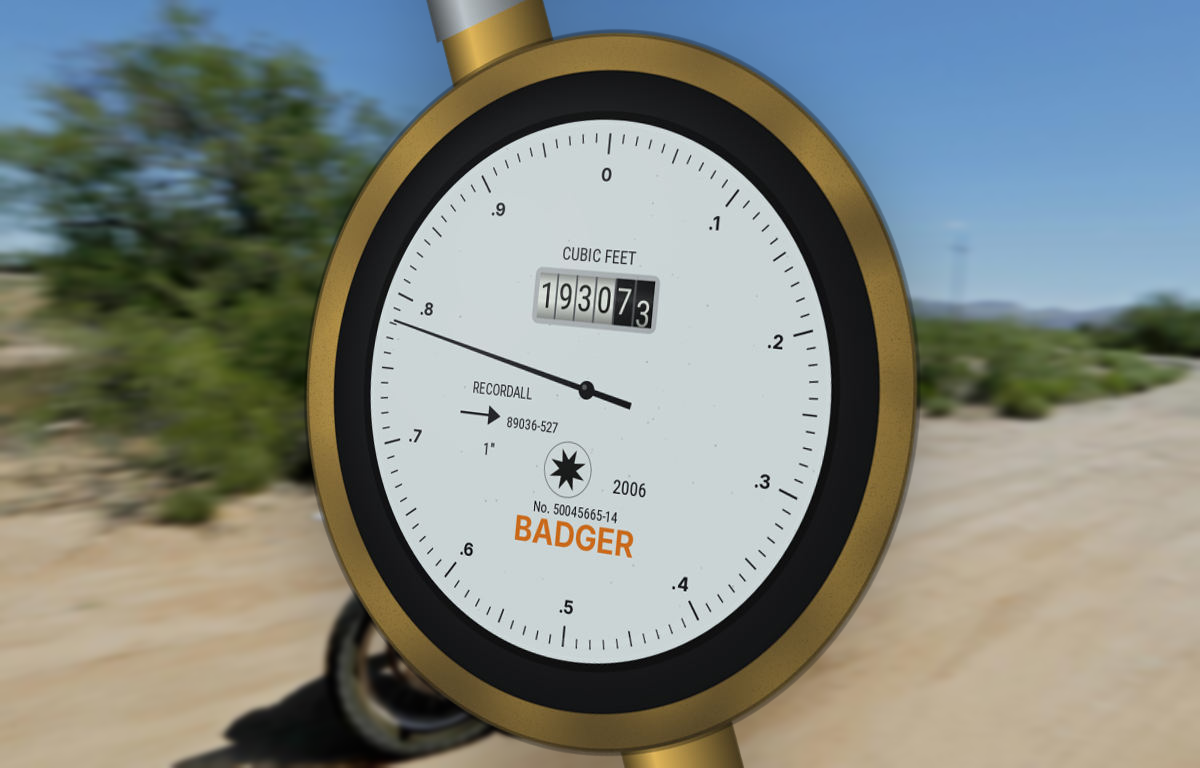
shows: 193072.78 ft³
